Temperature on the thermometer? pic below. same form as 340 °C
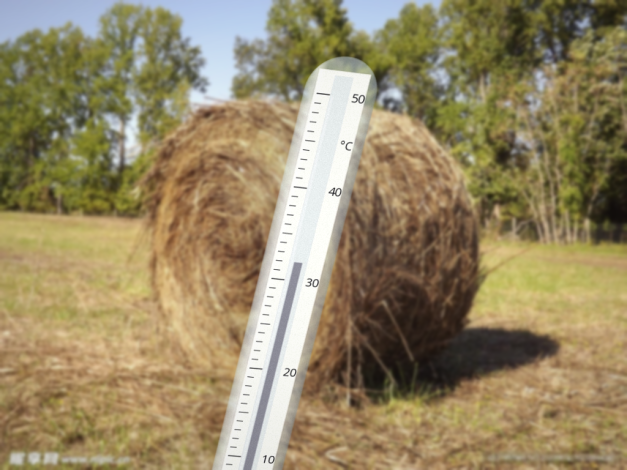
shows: 32 °C
